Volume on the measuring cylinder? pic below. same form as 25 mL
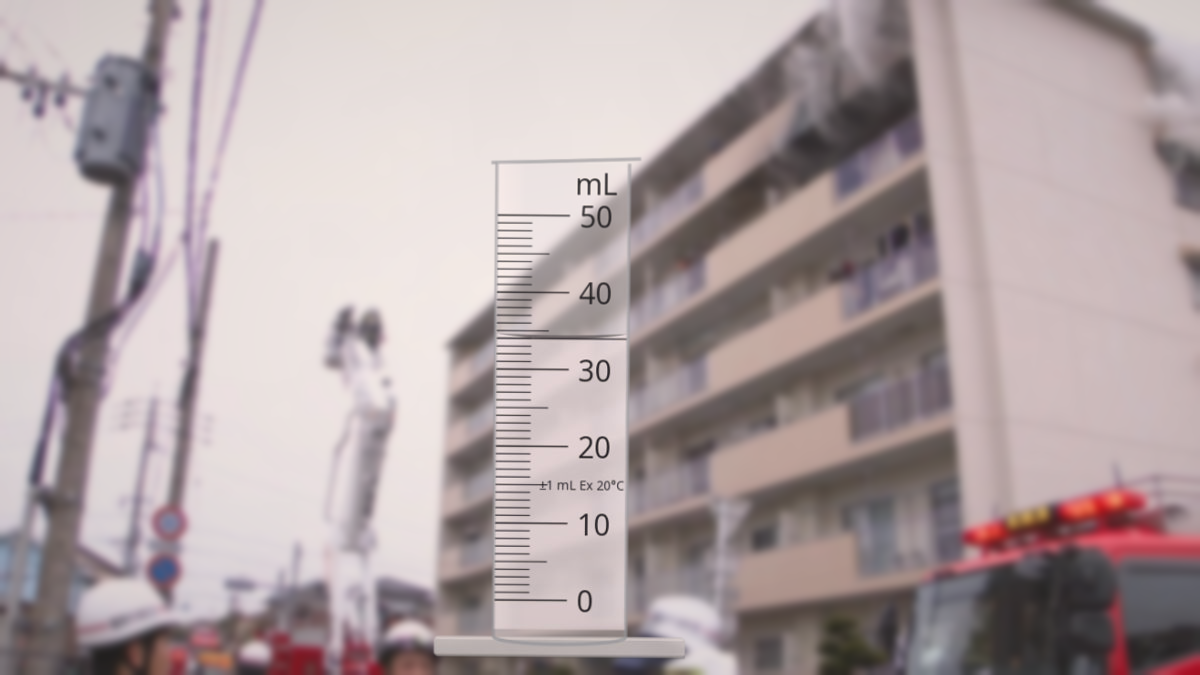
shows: 34 mL
